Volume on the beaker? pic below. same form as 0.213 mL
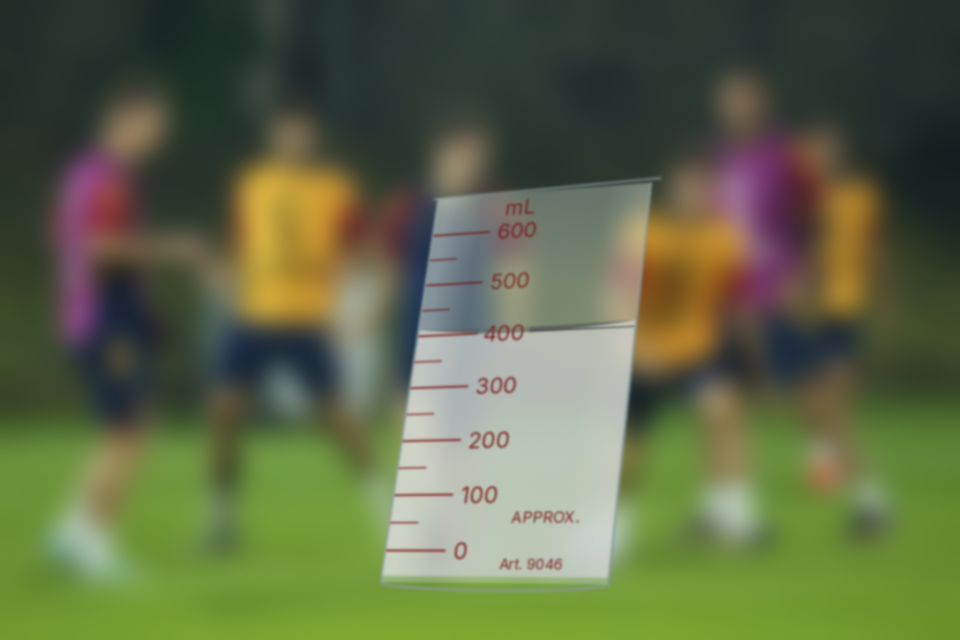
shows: 400 mL
